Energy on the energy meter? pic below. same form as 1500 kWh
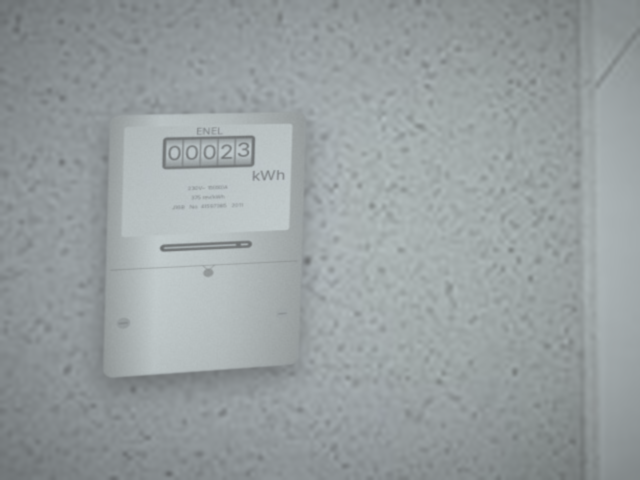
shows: 23 kWh
